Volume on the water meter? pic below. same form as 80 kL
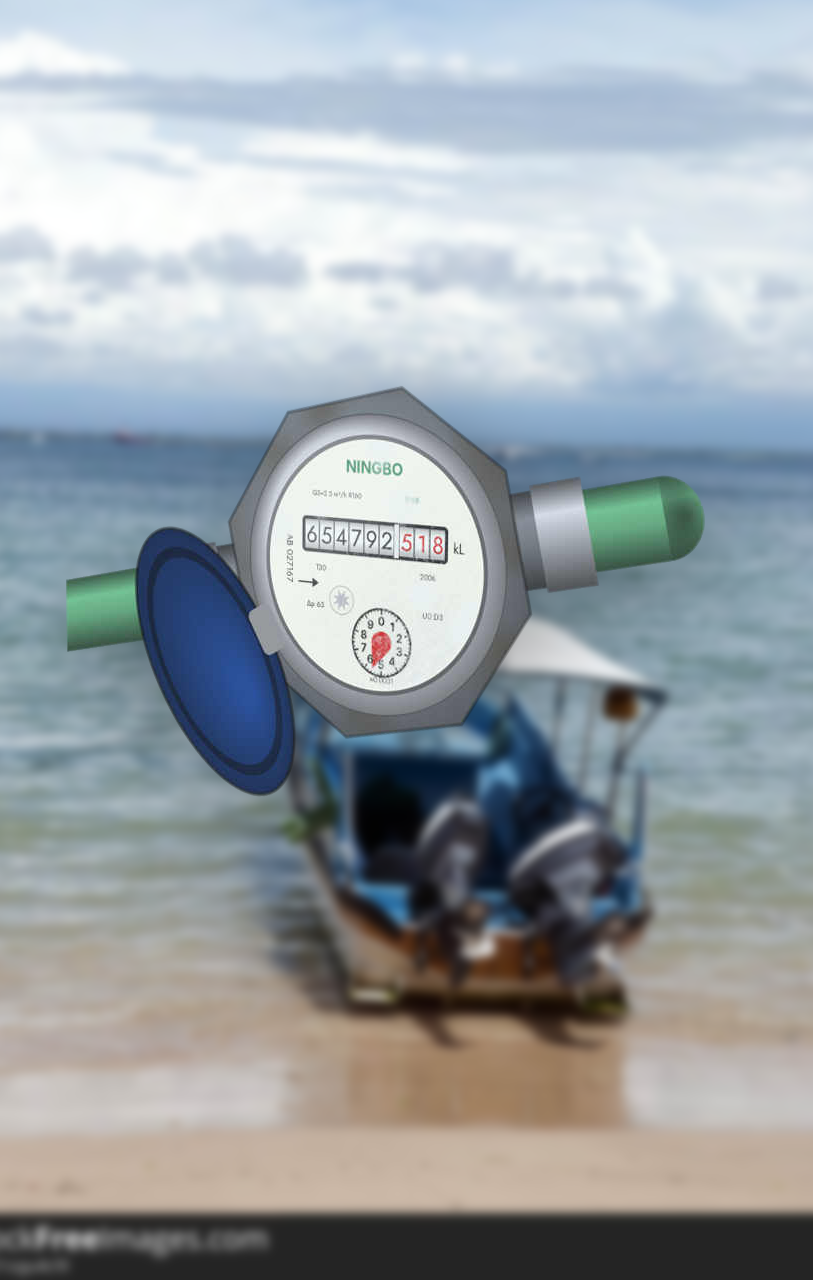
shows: 654792.5185 kL
